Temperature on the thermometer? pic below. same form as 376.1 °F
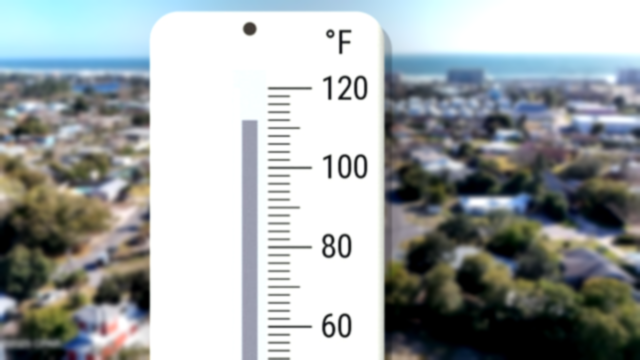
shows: 112 °F
